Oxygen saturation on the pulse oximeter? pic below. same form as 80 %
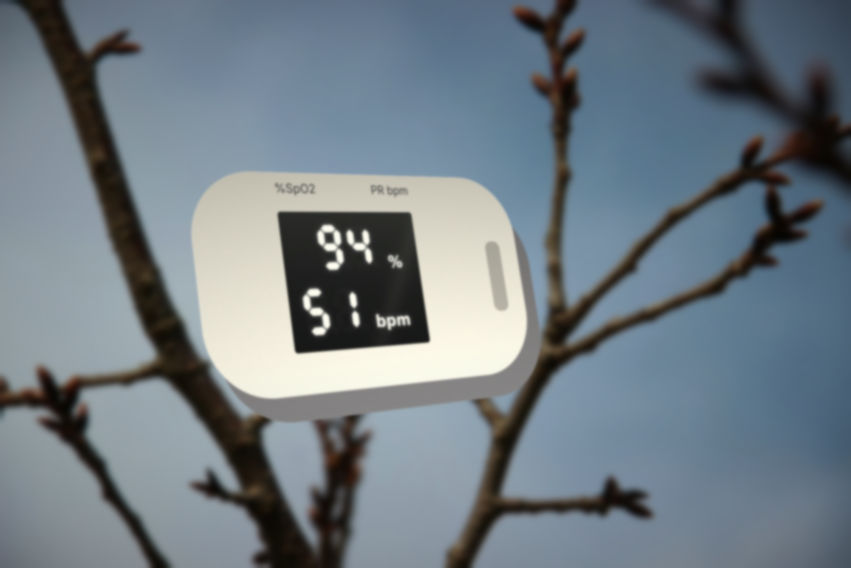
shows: 94 %
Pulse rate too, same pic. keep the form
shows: 51 bpm
